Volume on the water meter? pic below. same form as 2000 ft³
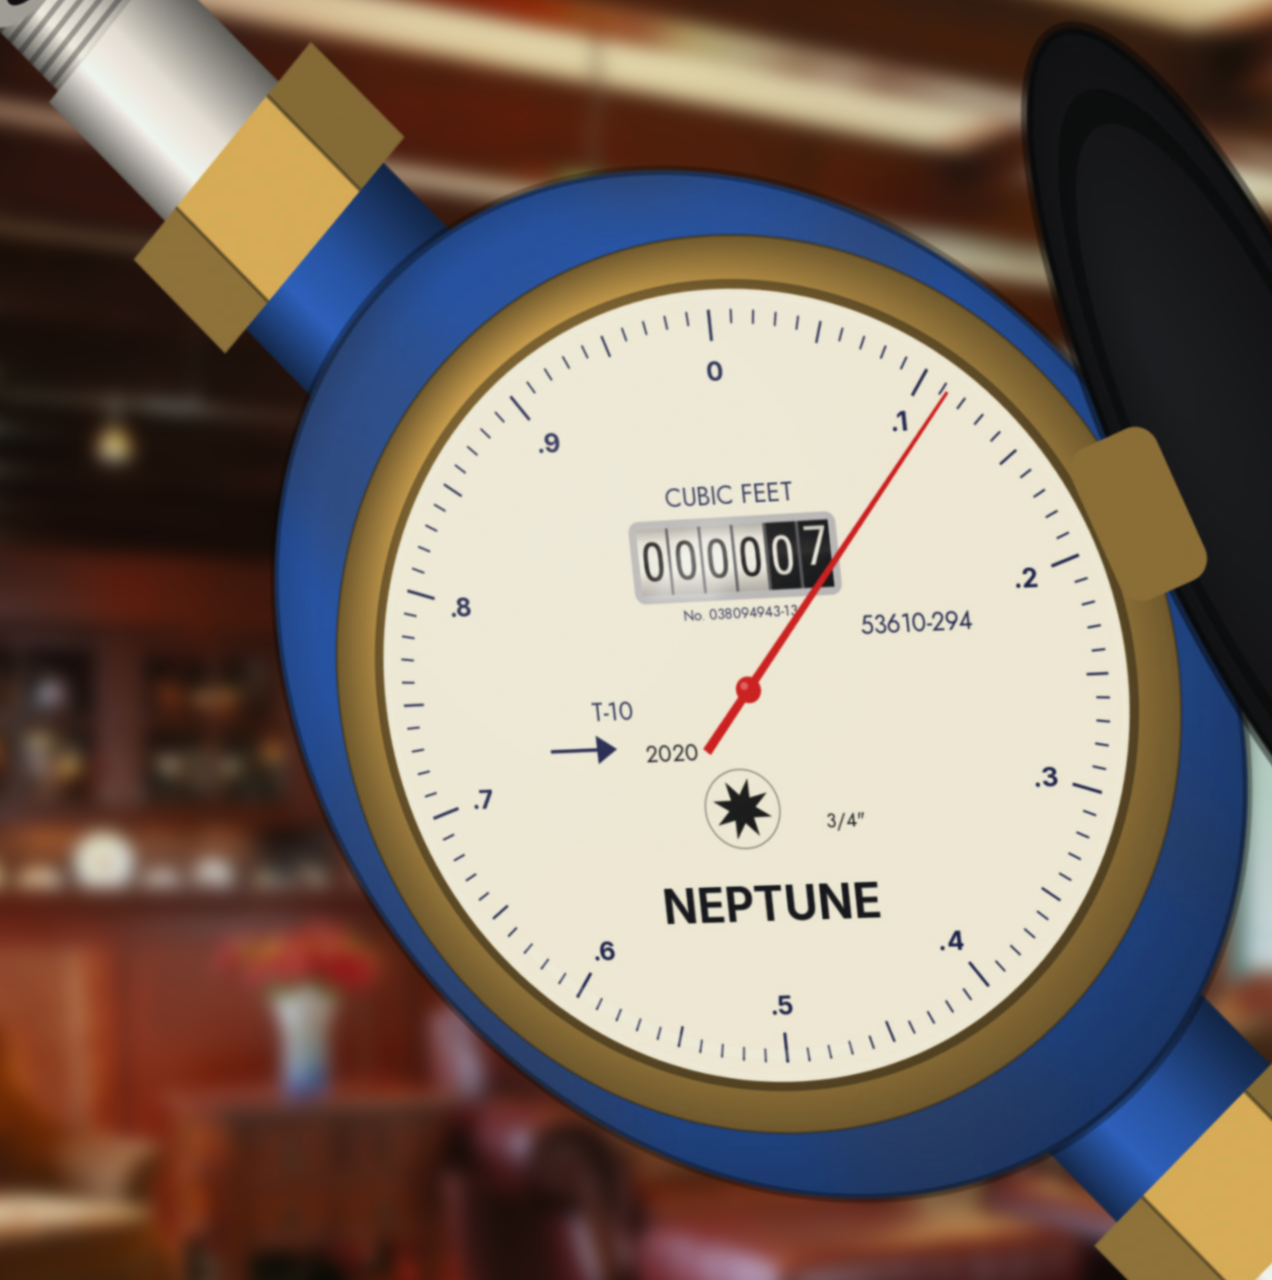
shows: 7.11 ft³
